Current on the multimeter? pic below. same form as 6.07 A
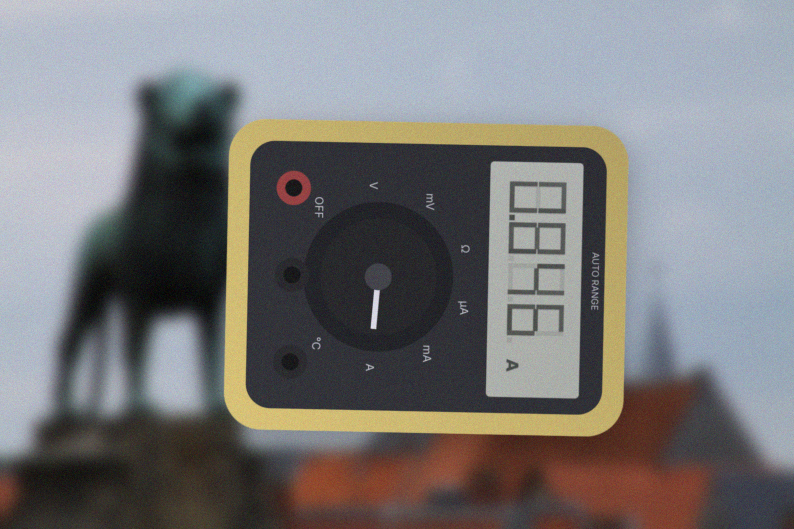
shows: 0.846 A
